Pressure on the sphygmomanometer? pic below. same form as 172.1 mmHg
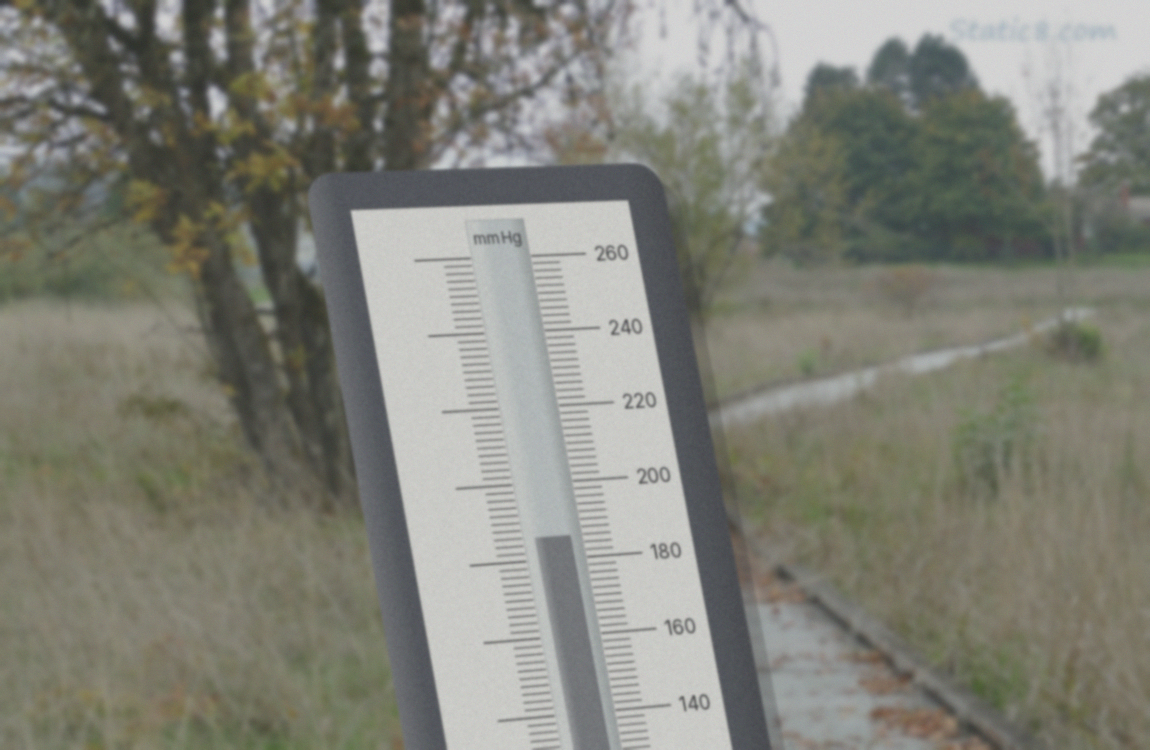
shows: 186 mmHg
